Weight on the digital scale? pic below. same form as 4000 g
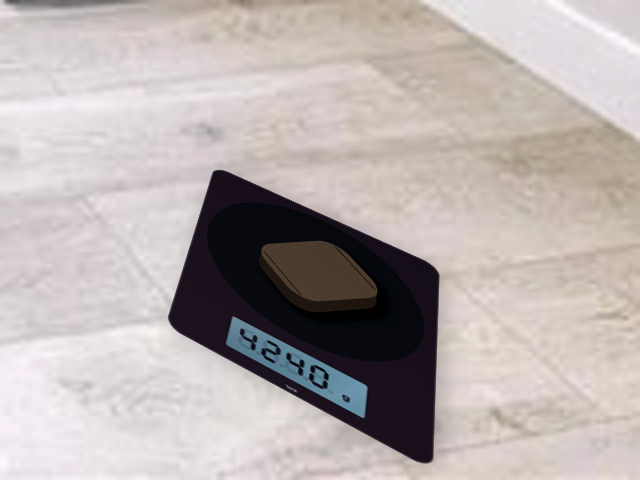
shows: 4240 g
